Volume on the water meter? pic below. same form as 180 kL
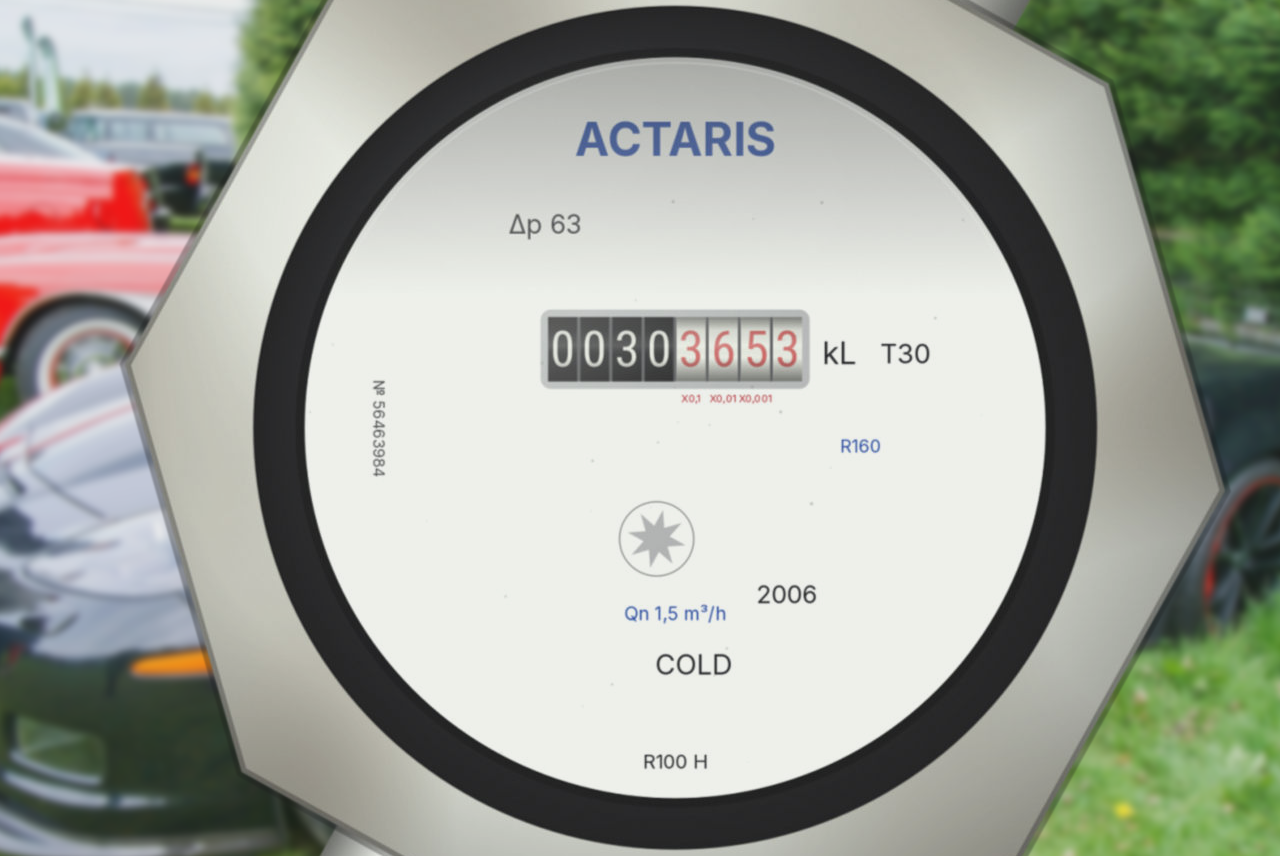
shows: 30.3653 kL
